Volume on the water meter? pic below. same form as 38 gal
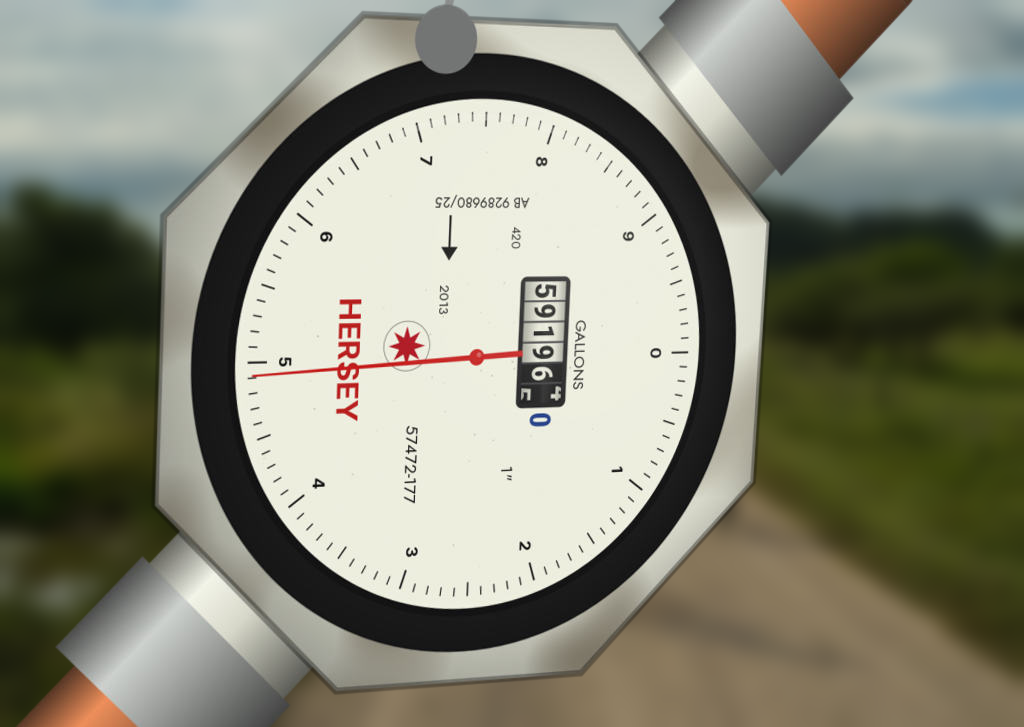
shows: 5919644.9 gal
